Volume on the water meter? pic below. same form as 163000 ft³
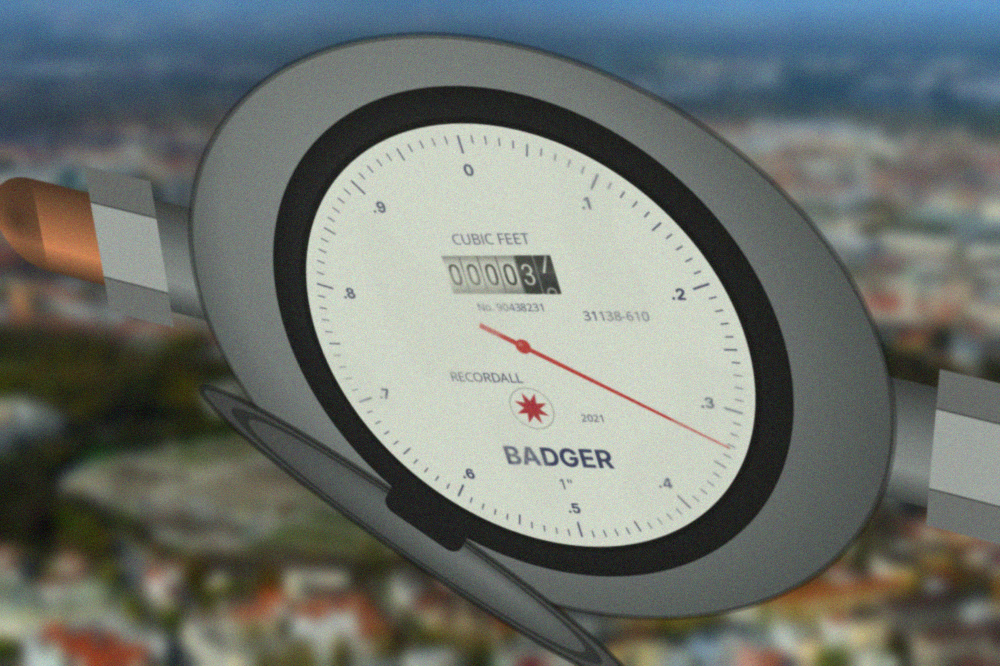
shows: 37.33 ft³
